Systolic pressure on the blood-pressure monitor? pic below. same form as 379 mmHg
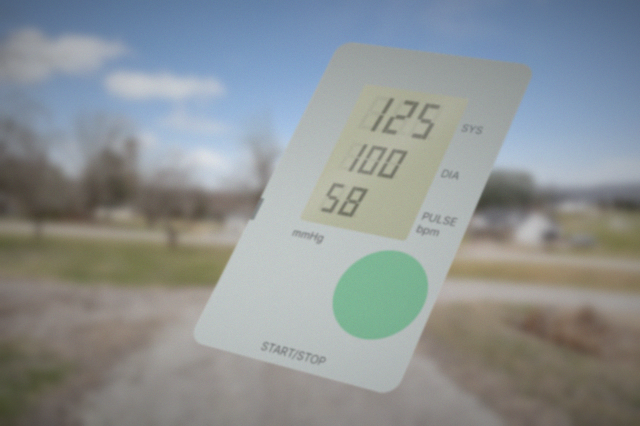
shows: 125 mmHg
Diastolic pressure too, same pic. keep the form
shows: 100 mmHg
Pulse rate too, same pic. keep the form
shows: 58 bpm
